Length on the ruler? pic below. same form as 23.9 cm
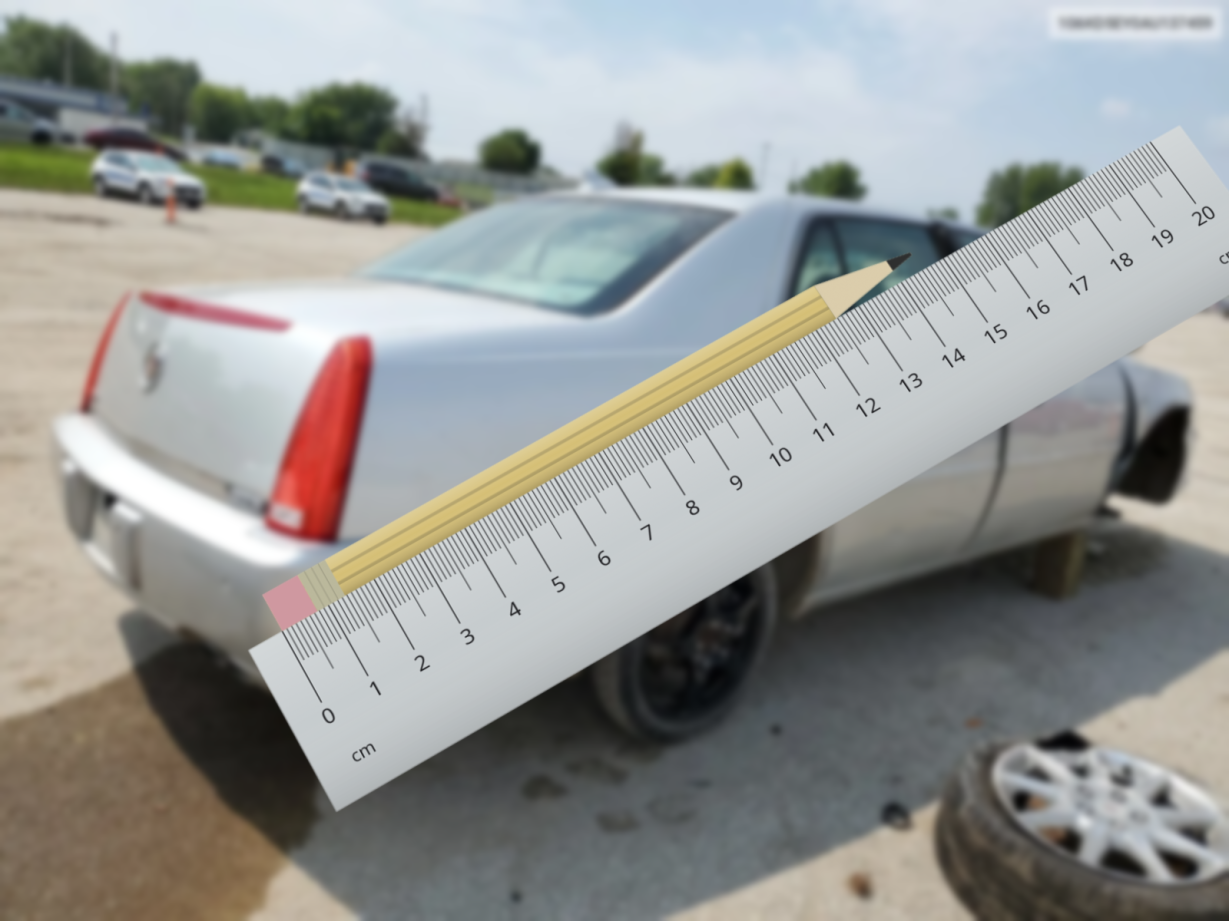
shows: 14.5 cm
